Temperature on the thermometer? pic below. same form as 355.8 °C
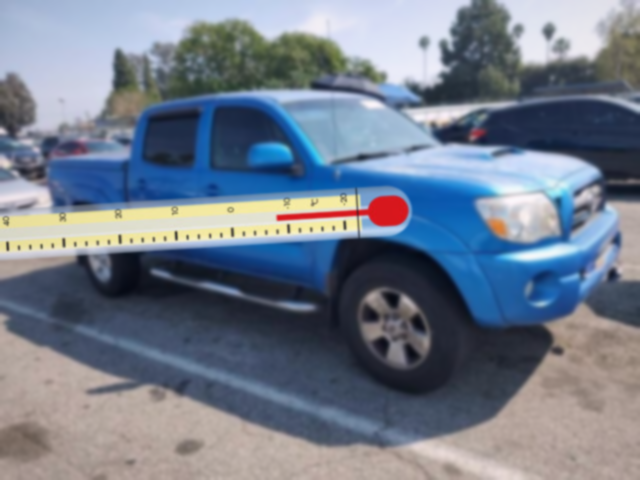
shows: -8 °C
